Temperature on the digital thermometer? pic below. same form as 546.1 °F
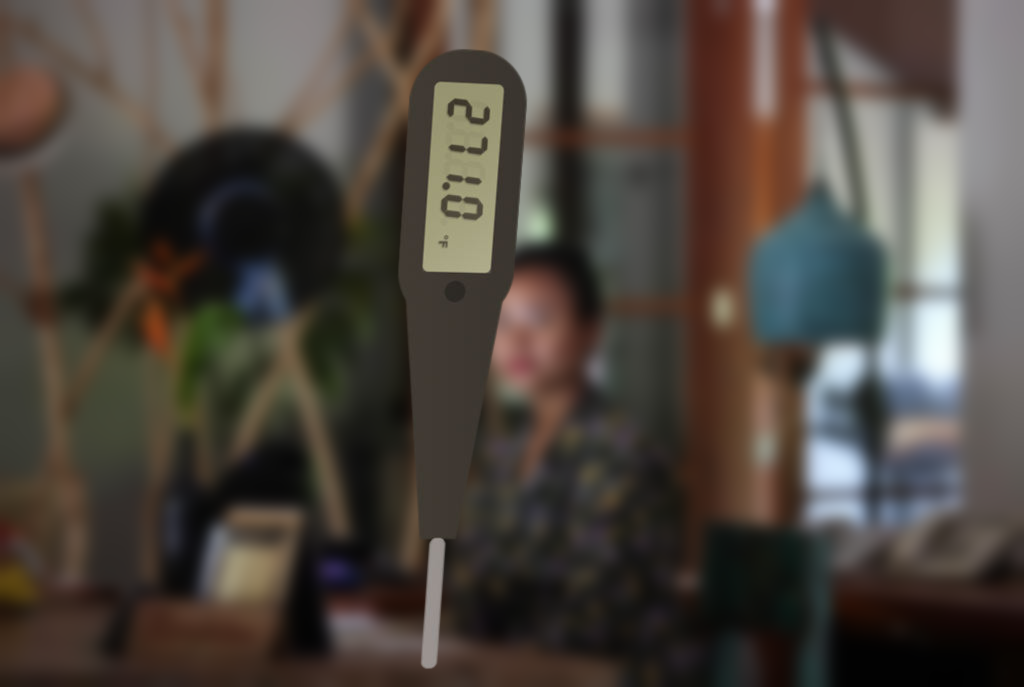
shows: 271.0 °F
